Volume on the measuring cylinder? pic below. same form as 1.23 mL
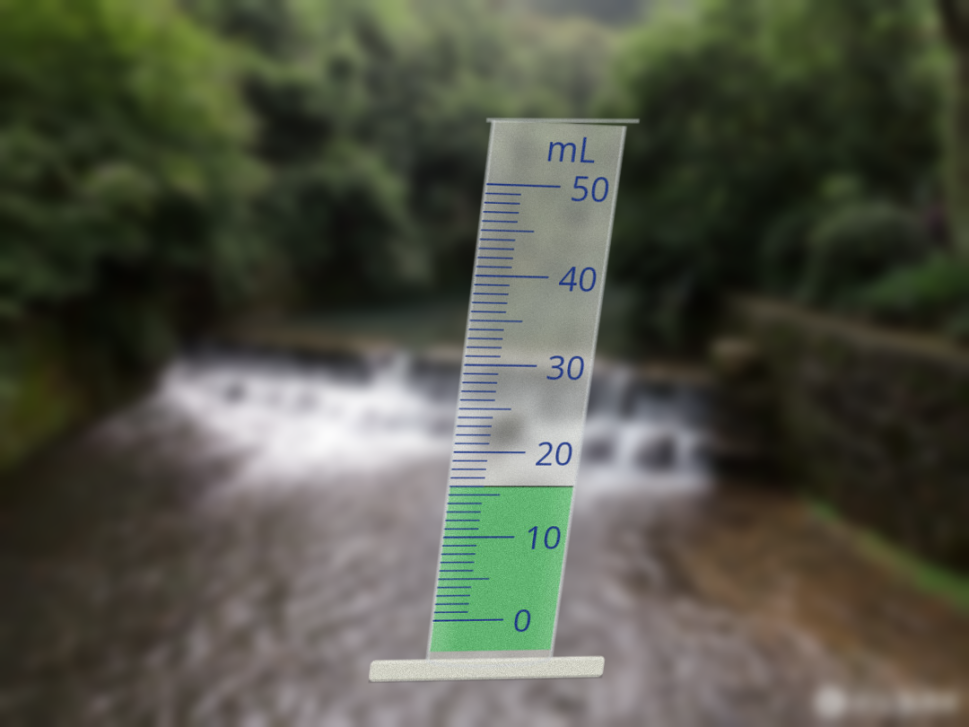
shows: 16 mL
